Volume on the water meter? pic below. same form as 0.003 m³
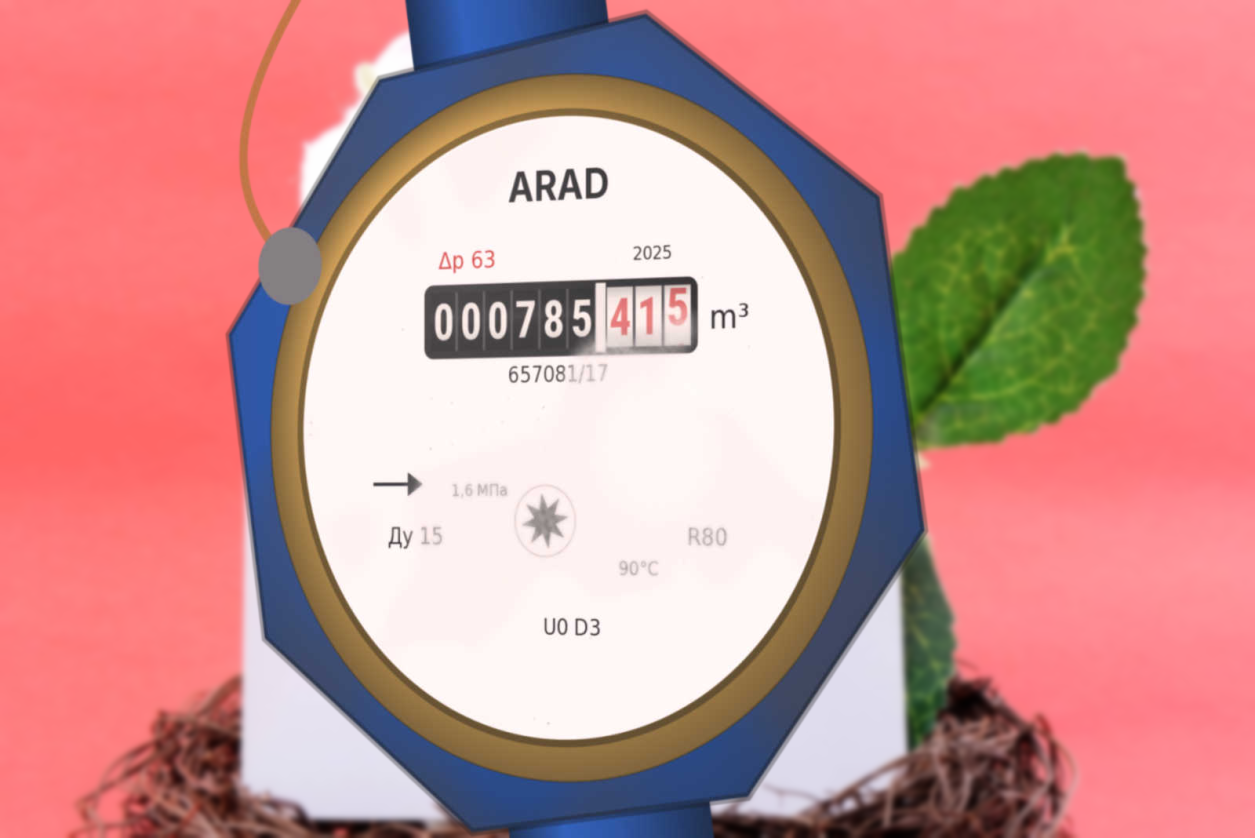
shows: 785.415 m³
